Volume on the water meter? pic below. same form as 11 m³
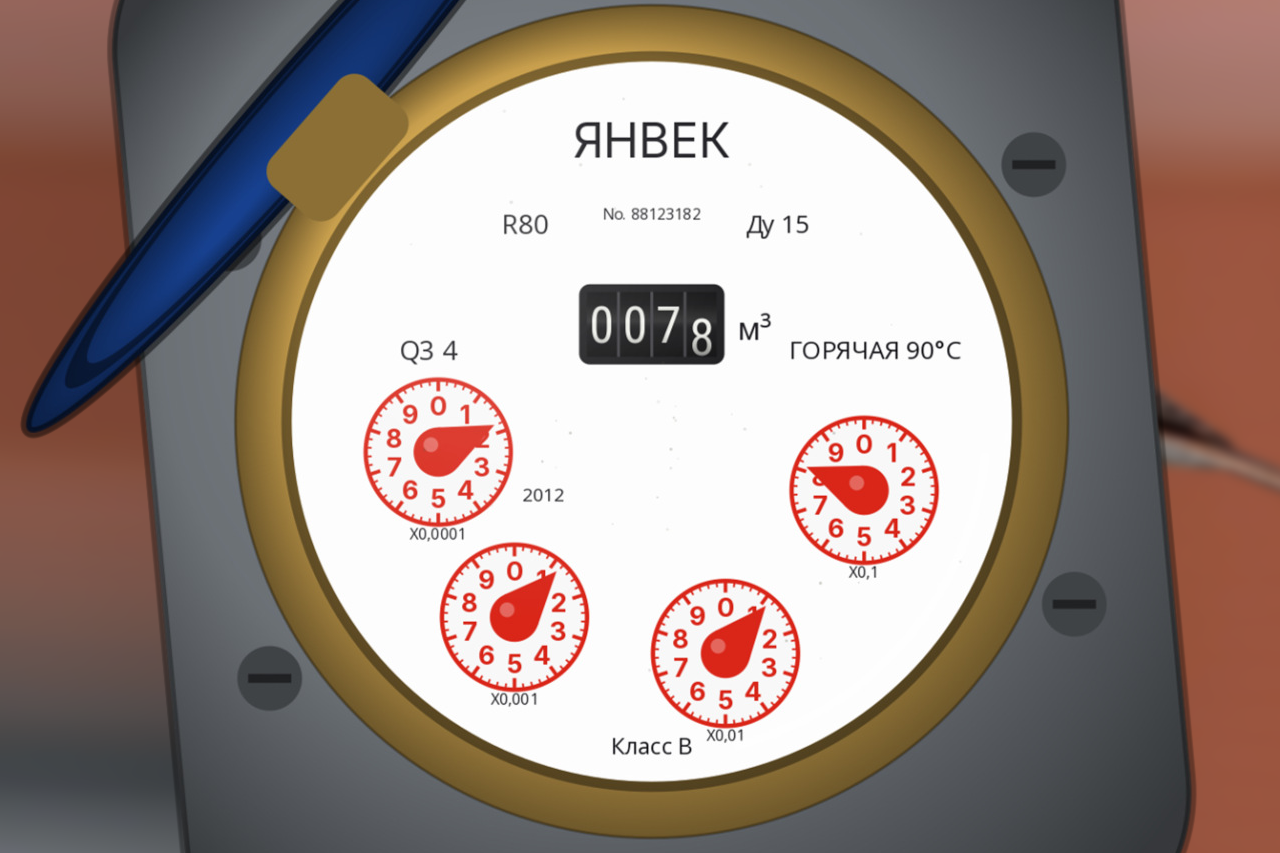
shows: 77.8111 m³
